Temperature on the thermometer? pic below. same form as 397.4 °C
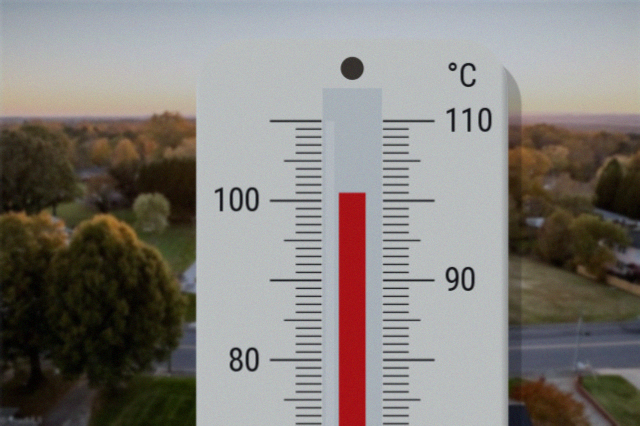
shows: 101 °C
